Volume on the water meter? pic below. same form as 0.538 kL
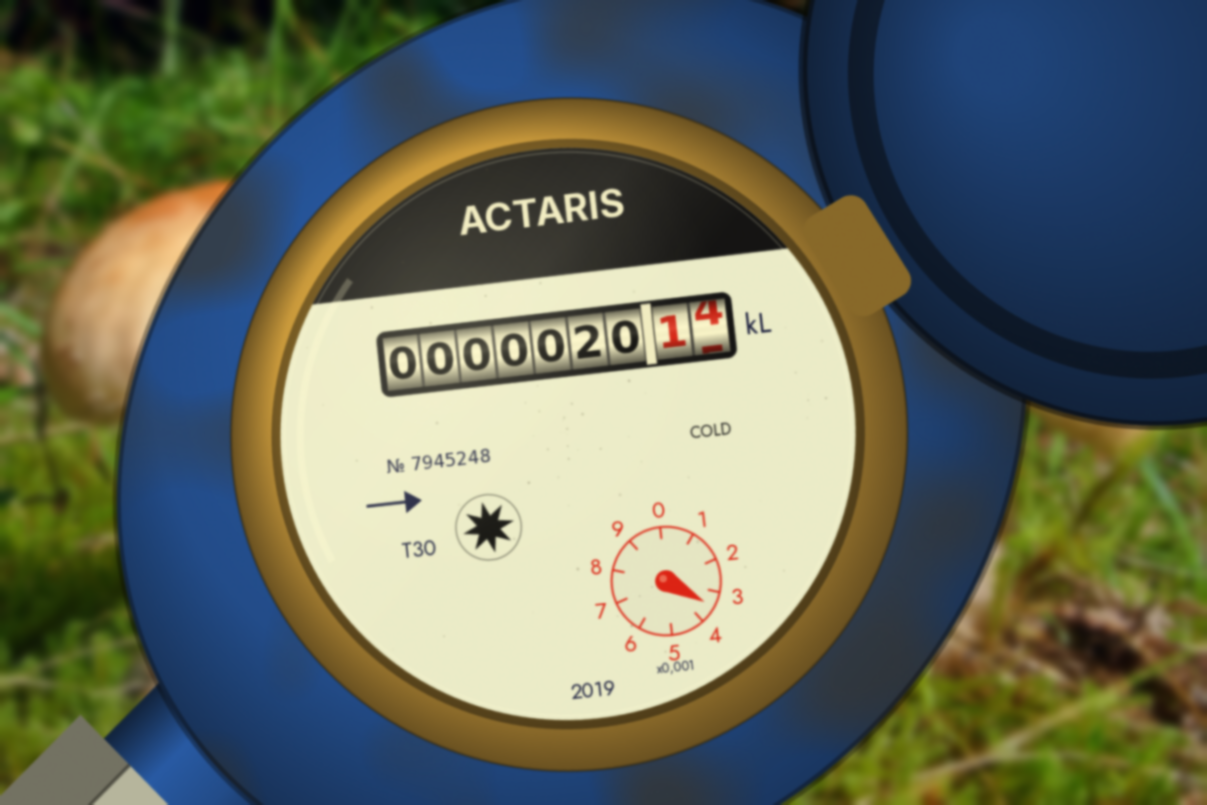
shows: 20.143 kL
